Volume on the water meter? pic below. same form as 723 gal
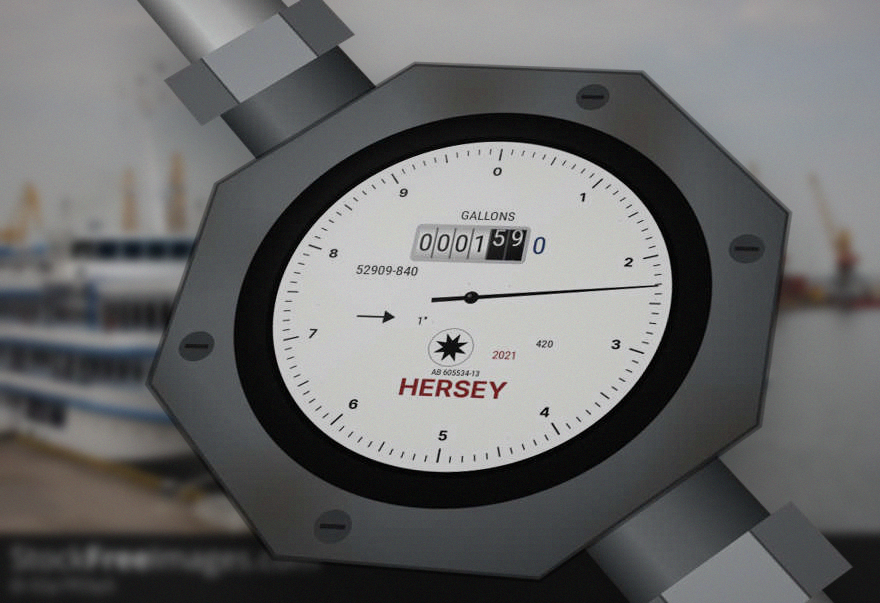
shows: 1592.3 gal
